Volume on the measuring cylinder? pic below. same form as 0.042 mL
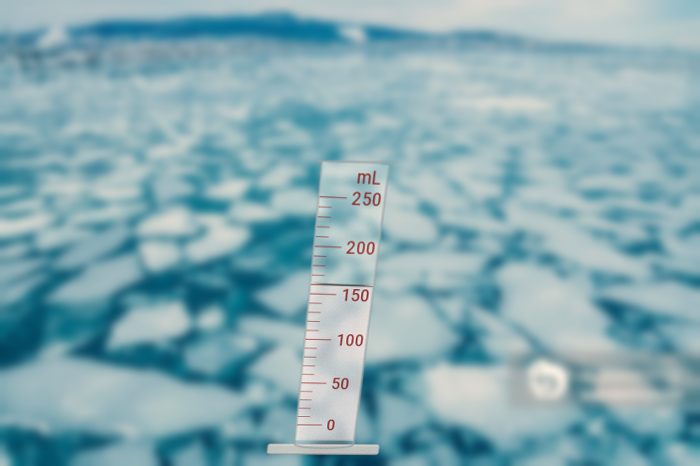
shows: 160 mL
